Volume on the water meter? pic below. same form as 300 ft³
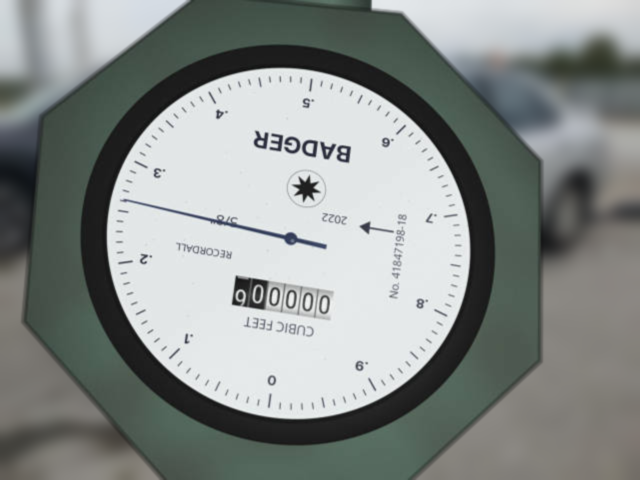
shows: 6.26 ft³
